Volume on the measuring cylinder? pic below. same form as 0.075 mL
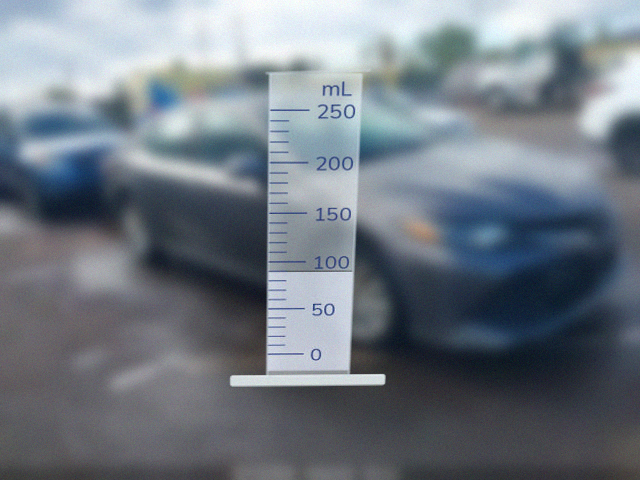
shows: 90 mL
